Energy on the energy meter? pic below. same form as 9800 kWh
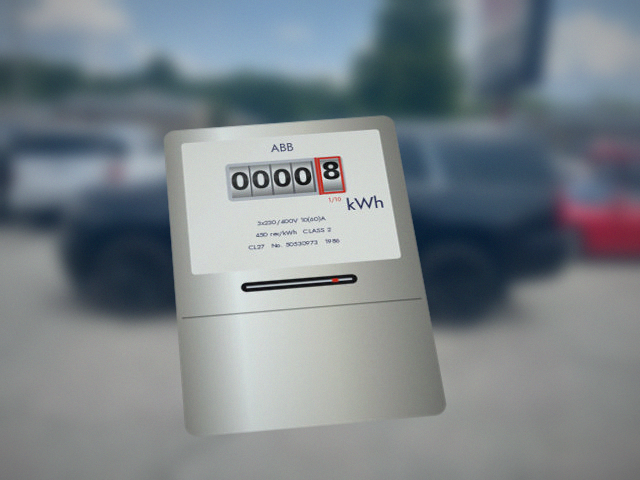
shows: 0.8 kWh
